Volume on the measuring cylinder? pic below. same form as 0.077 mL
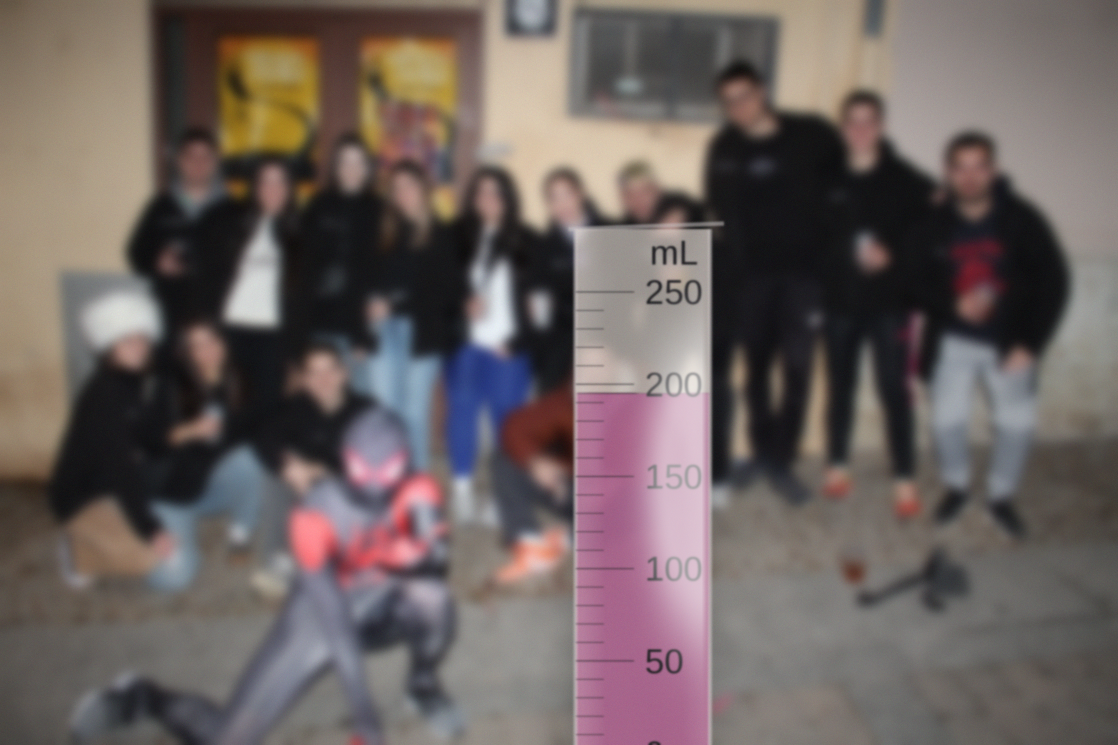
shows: 195 mL
